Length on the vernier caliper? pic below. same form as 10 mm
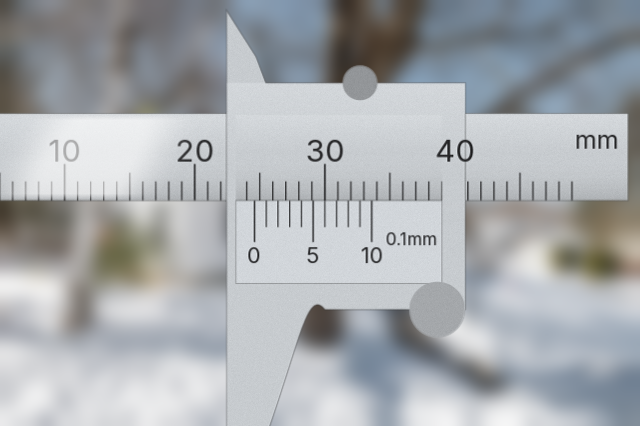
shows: 24.6 mm
